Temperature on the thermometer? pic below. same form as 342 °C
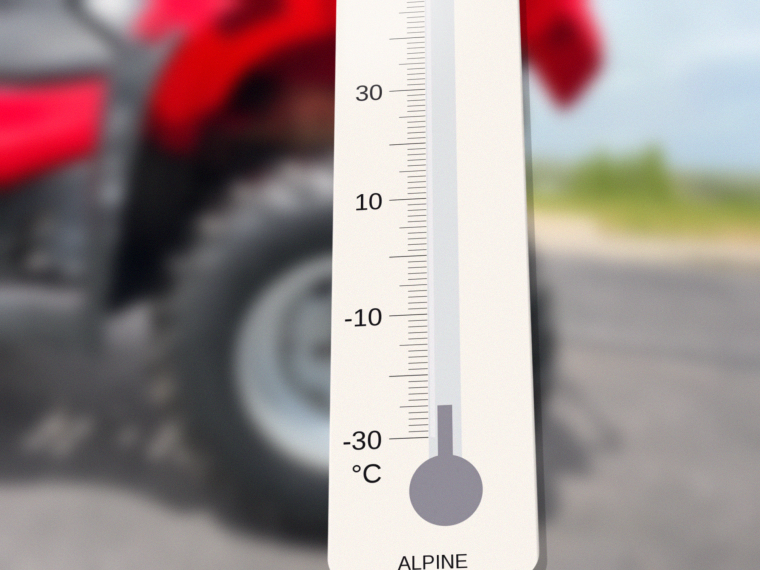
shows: -25 °C
